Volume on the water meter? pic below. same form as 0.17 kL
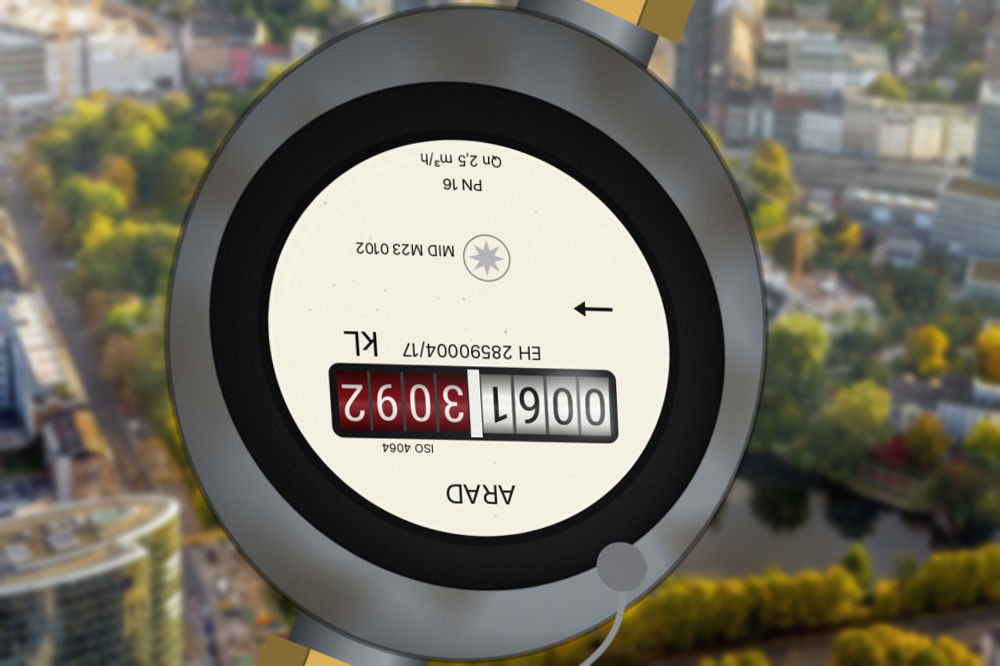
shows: 61.3092 kL
